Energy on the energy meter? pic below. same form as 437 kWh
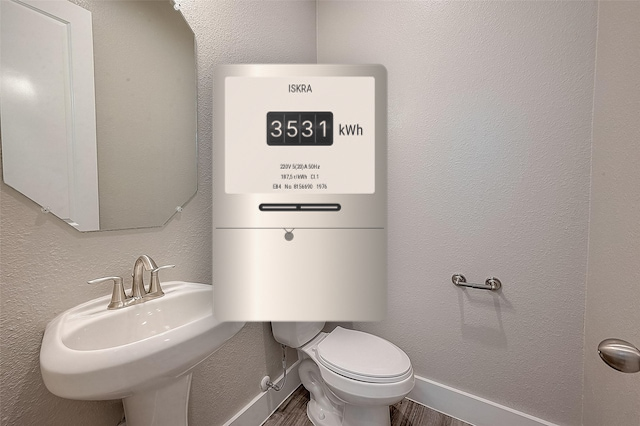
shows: 3531 kWh
